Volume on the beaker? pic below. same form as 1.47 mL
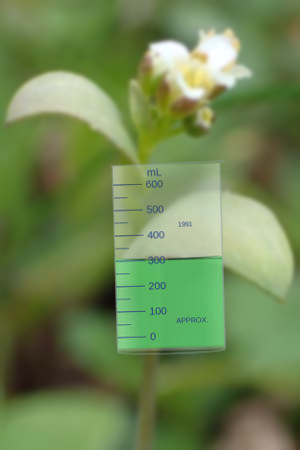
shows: 300 mL
